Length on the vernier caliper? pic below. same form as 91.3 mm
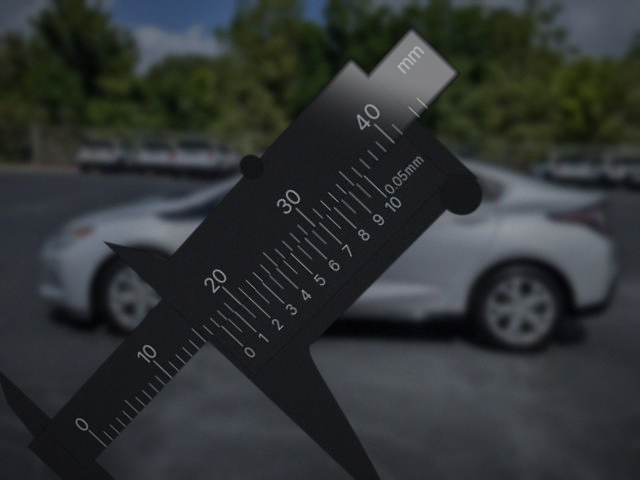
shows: 17.2 mm
